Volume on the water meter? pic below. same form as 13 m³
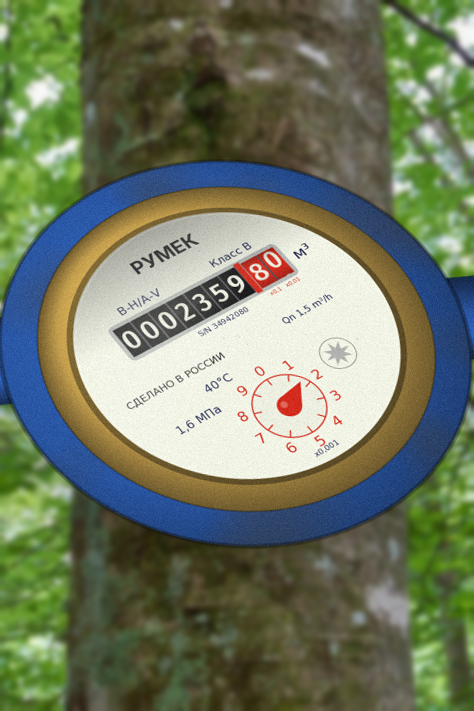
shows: 2359.801 m³
